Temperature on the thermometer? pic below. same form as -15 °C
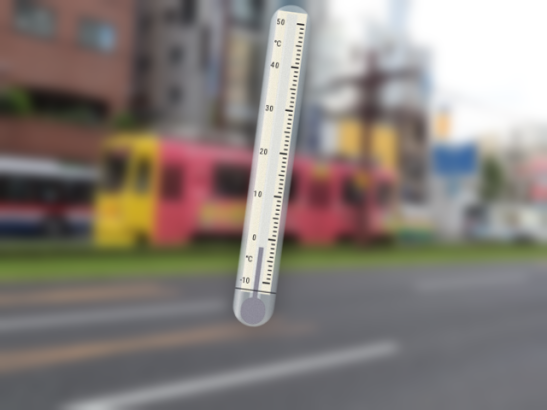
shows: -2 °C
